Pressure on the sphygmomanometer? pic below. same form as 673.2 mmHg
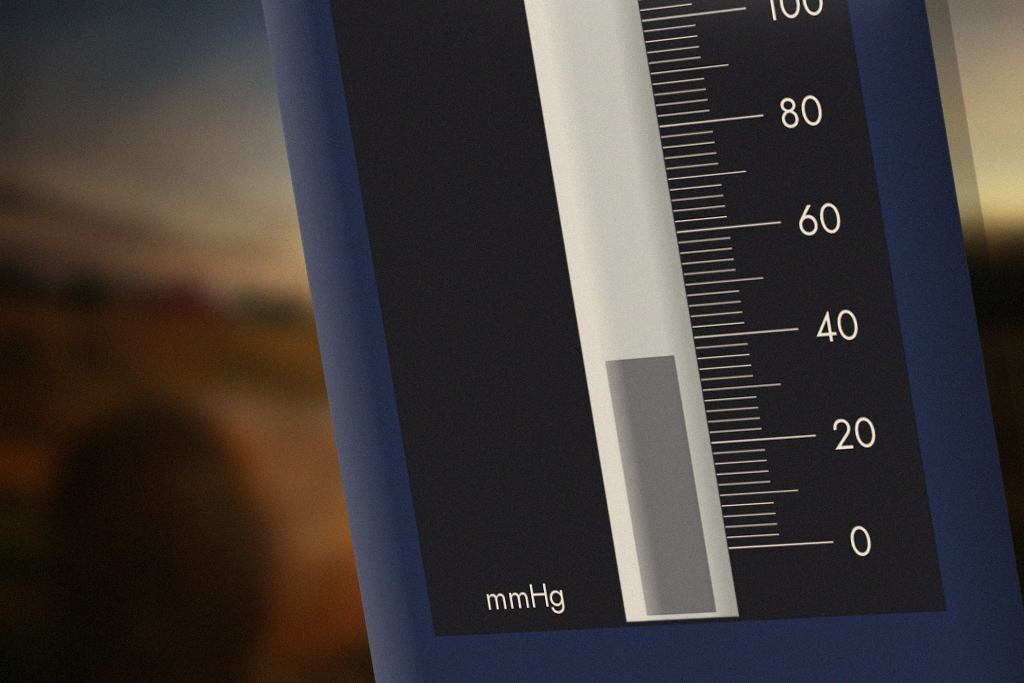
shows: 37 mmHg
